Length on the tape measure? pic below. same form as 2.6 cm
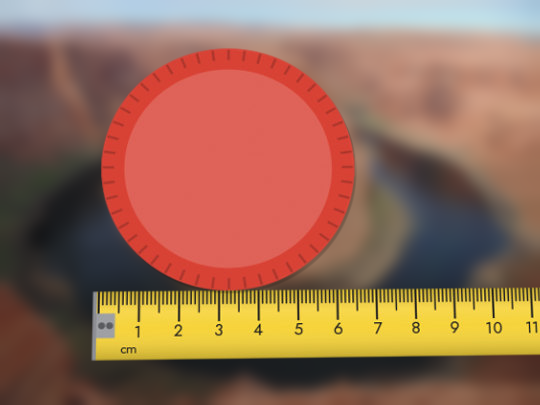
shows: 6.5 cm
